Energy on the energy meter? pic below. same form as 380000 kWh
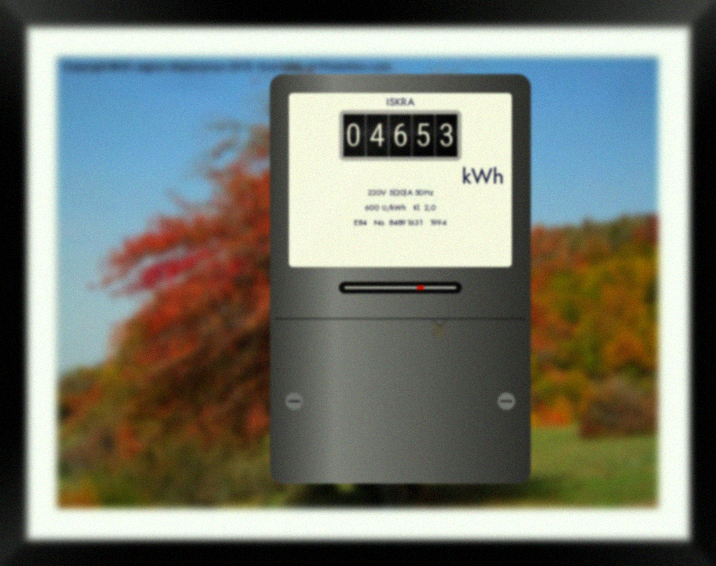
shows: 4653 kWh
